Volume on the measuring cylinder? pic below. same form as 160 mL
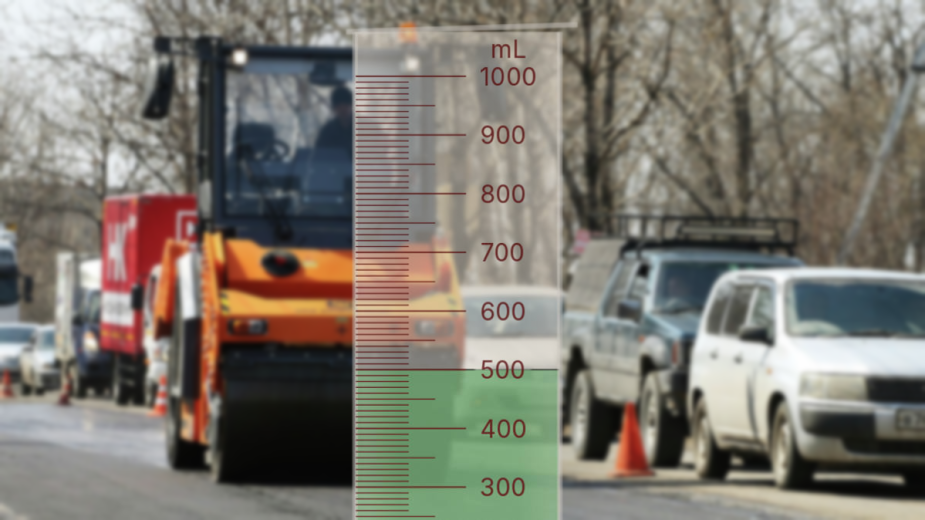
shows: 500 mL
